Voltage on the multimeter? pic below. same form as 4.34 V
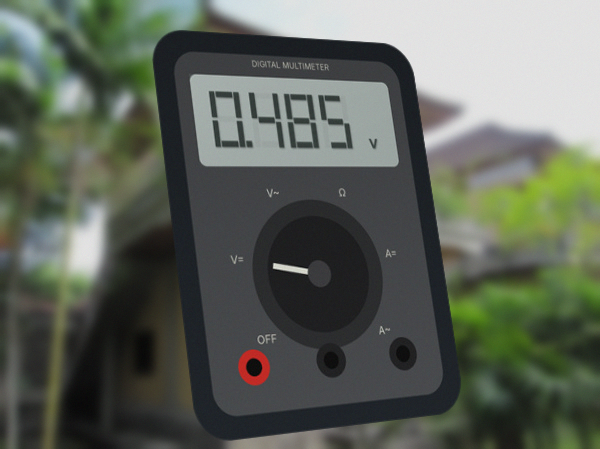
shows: 0.485 V
